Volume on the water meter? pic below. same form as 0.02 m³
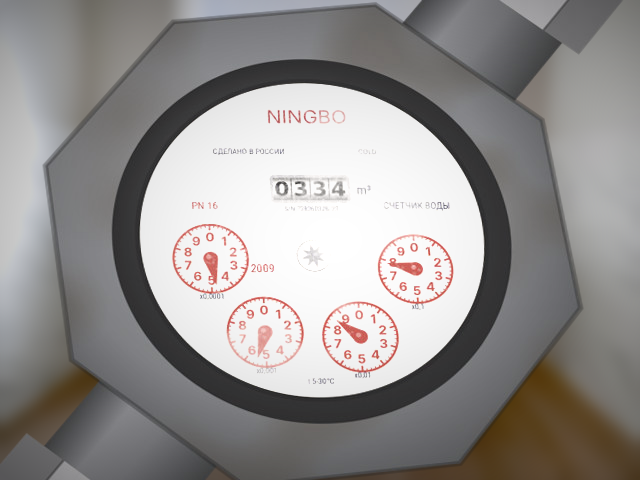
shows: 334.7854 m³
